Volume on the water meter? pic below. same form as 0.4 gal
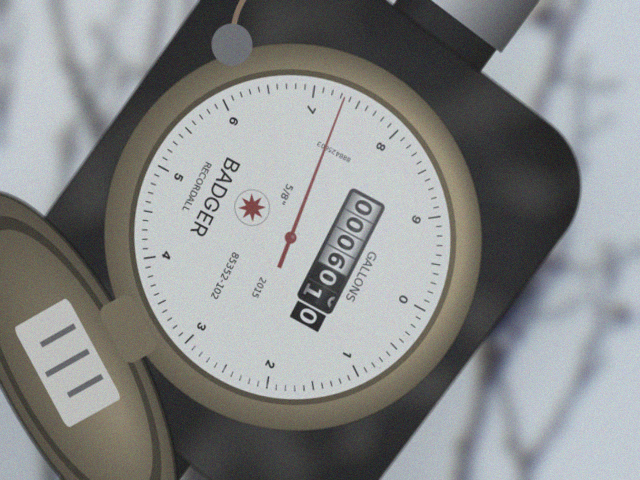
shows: 6007.3 gal
